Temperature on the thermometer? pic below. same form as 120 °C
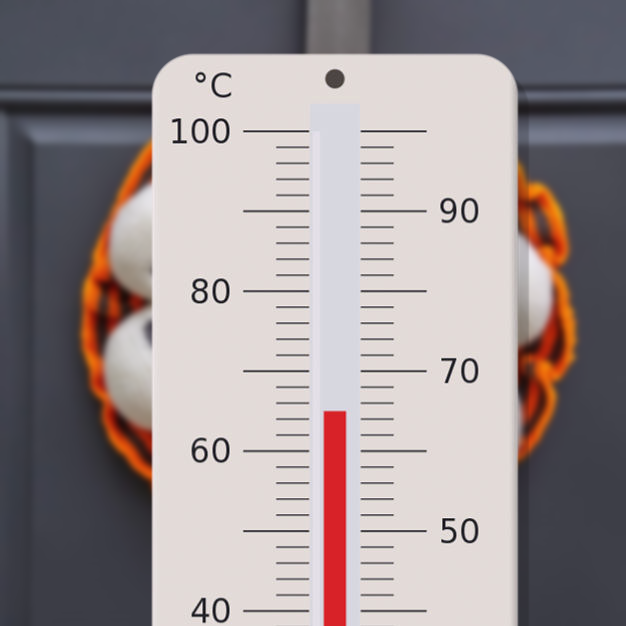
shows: 65 °C
